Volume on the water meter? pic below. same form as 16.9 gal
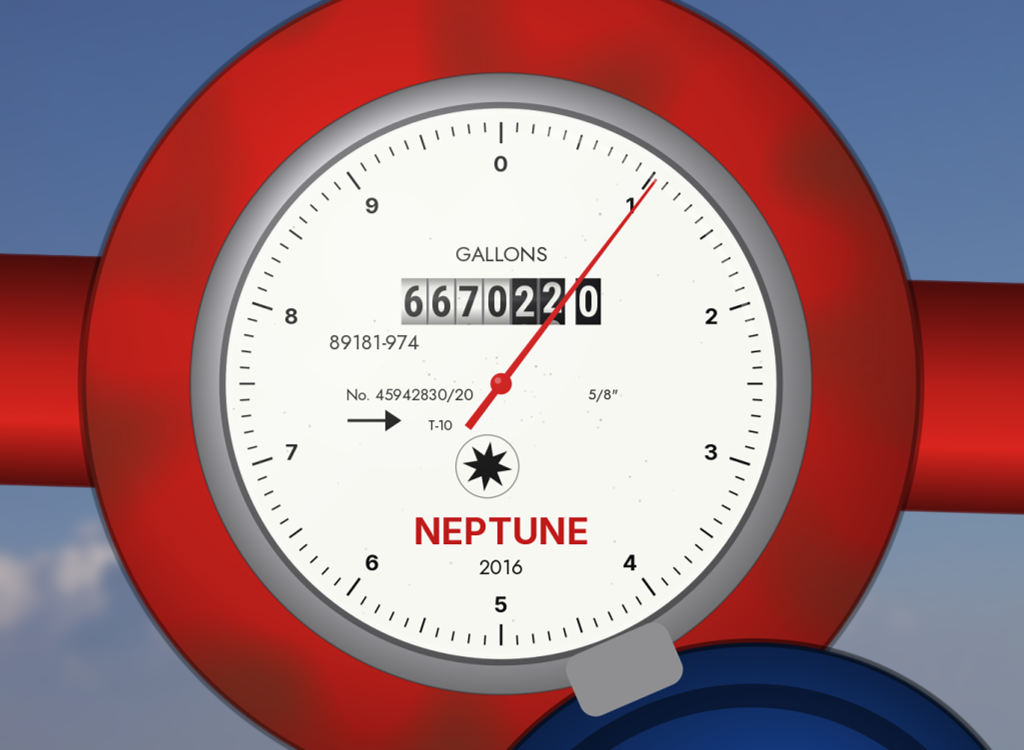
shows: 6670221.0 gal
